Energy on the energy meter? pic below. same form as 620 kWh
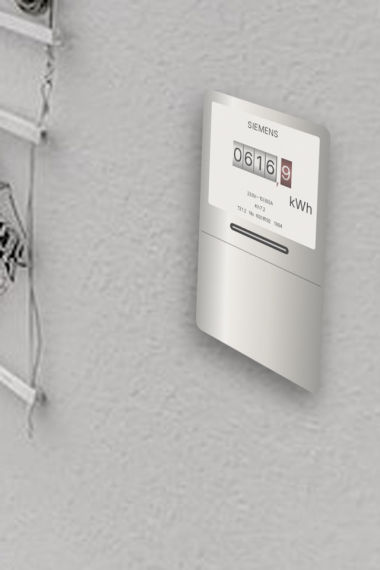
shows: 616.9 kWh
